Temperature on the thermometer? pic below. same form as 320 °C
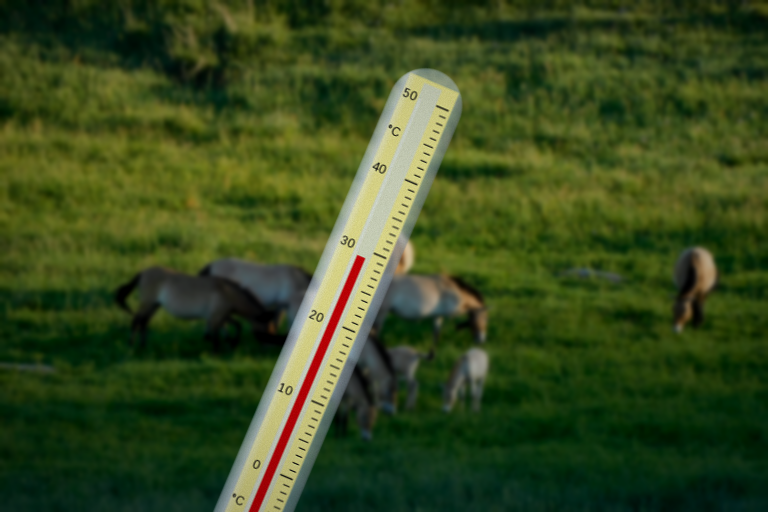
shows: 29 °C
